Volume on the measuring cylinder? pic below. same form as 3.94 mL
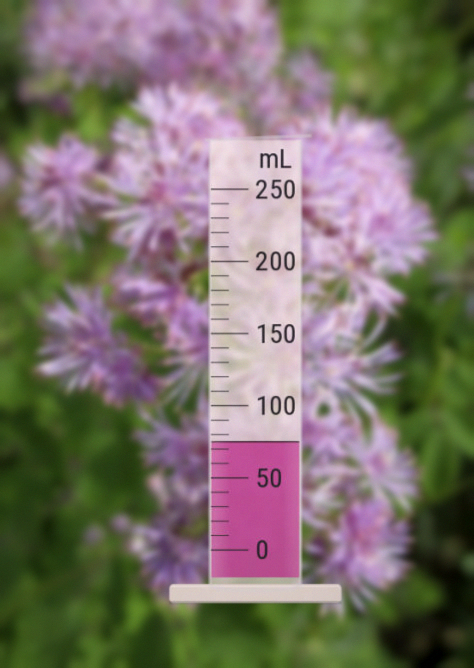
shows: 75 mL
